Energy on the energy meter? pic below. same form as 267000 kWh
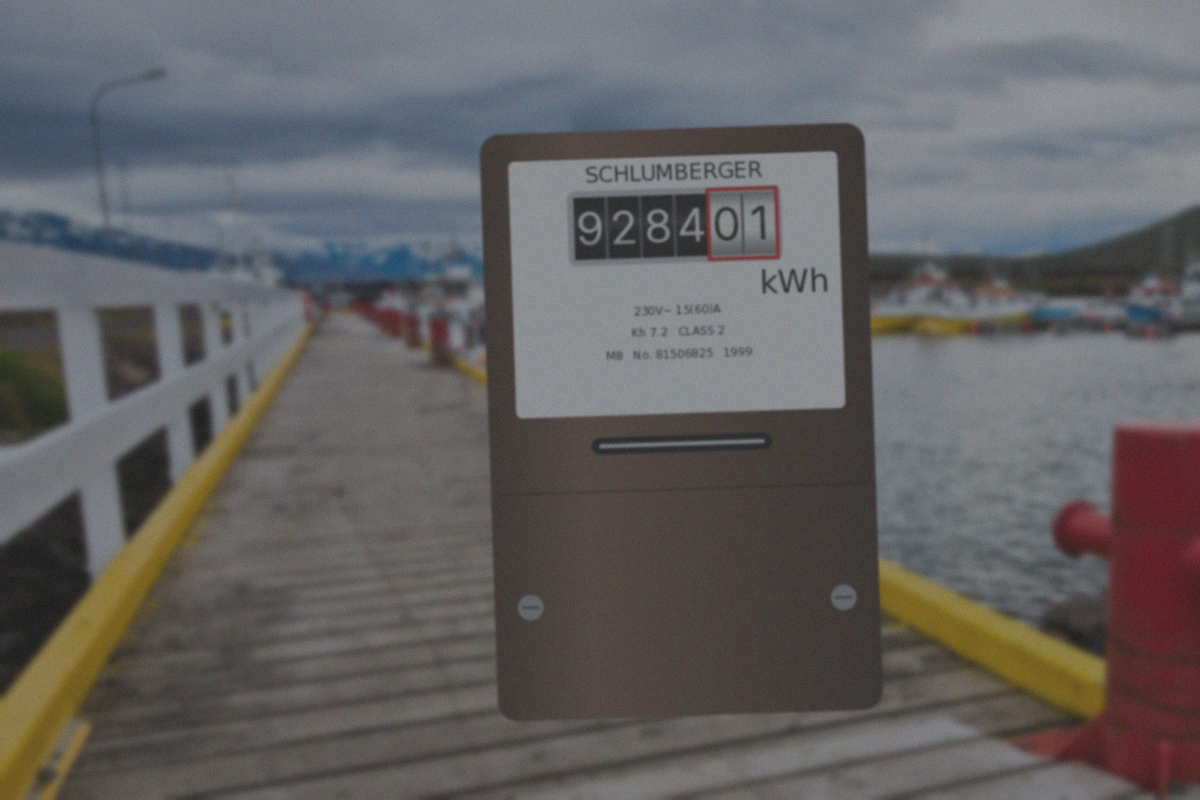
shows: 9284.01 kWh
